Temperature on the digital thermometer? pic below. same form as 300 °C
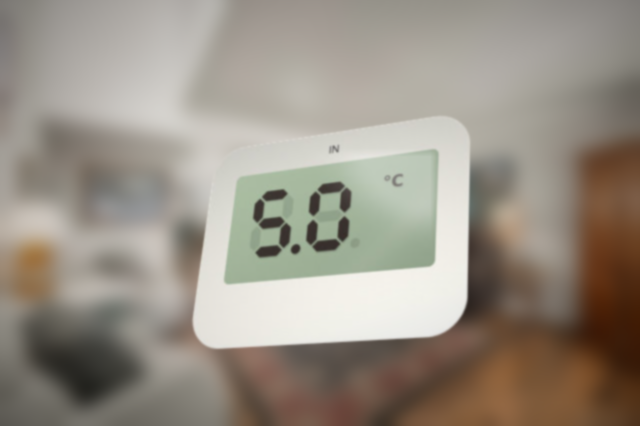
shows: 5.0 °C
